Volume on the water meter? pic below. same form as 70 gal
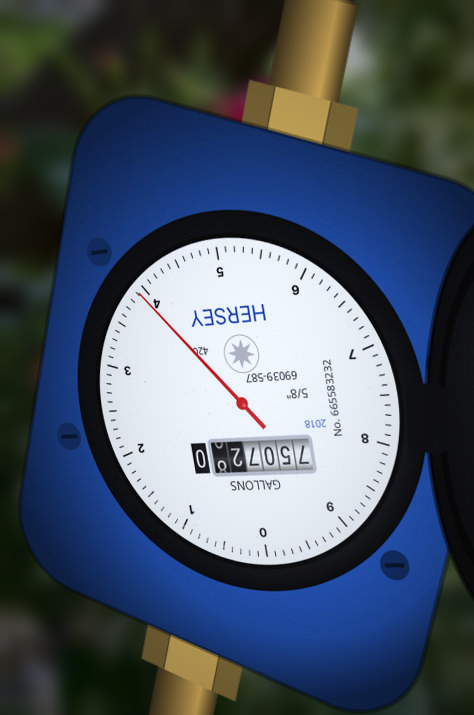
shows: 7507283.9 gal
